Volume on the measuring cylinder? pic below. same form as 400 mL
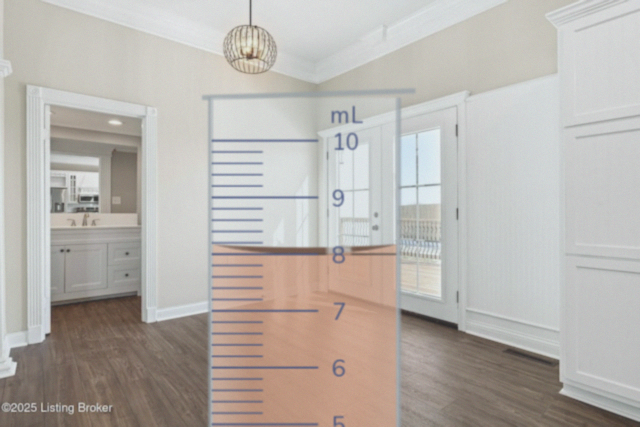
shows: 8 mL
